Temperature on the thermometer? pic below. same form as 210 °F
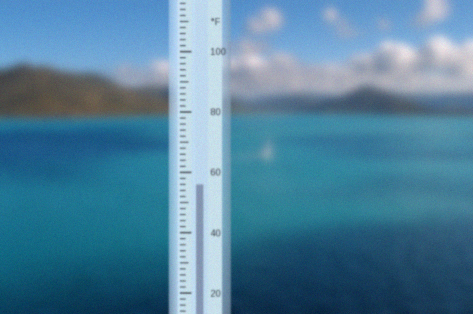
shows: 56 °F
